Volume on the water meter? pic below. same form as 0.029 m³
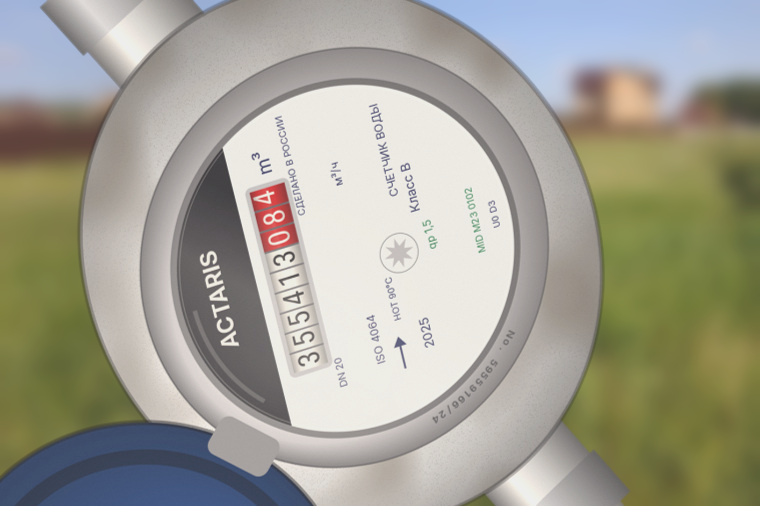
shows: 355413.084 m³
